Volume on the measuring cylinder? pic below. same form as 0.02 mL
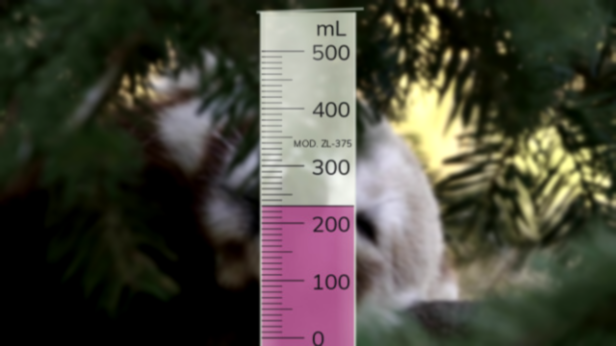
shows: 230 mL
